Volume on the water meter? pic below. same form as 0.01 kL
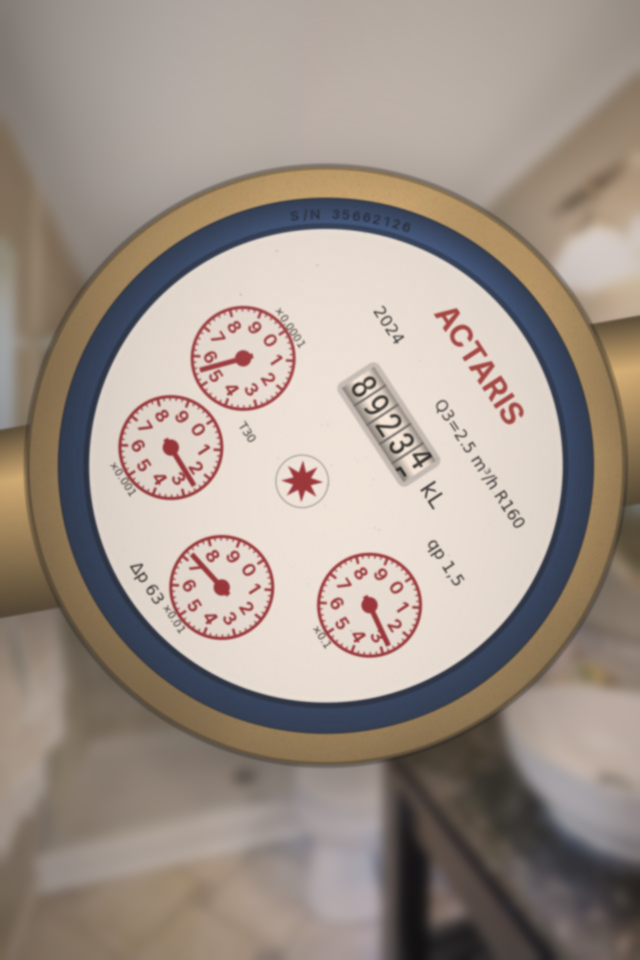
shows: 89234.2725 kL
